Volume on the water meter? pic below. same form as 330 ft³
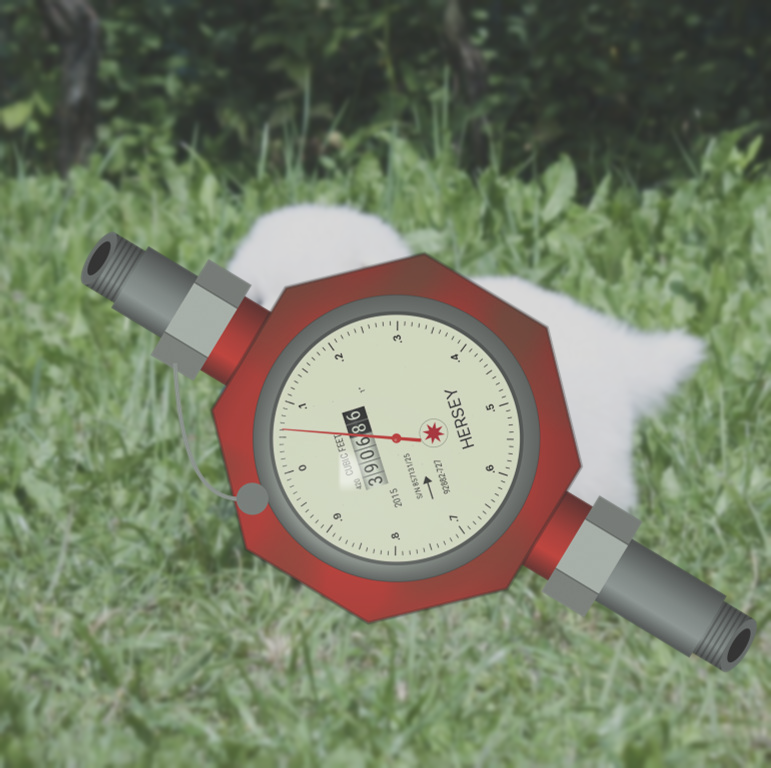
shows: 390686.06 ft³
